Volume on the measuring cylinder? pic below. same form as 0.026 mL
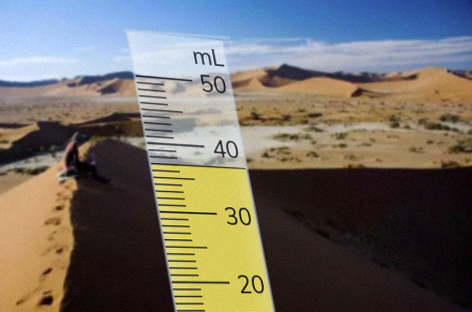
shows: 37 mL
